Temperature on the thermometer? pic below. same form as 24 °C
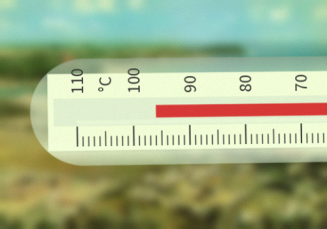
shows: 96 °C
